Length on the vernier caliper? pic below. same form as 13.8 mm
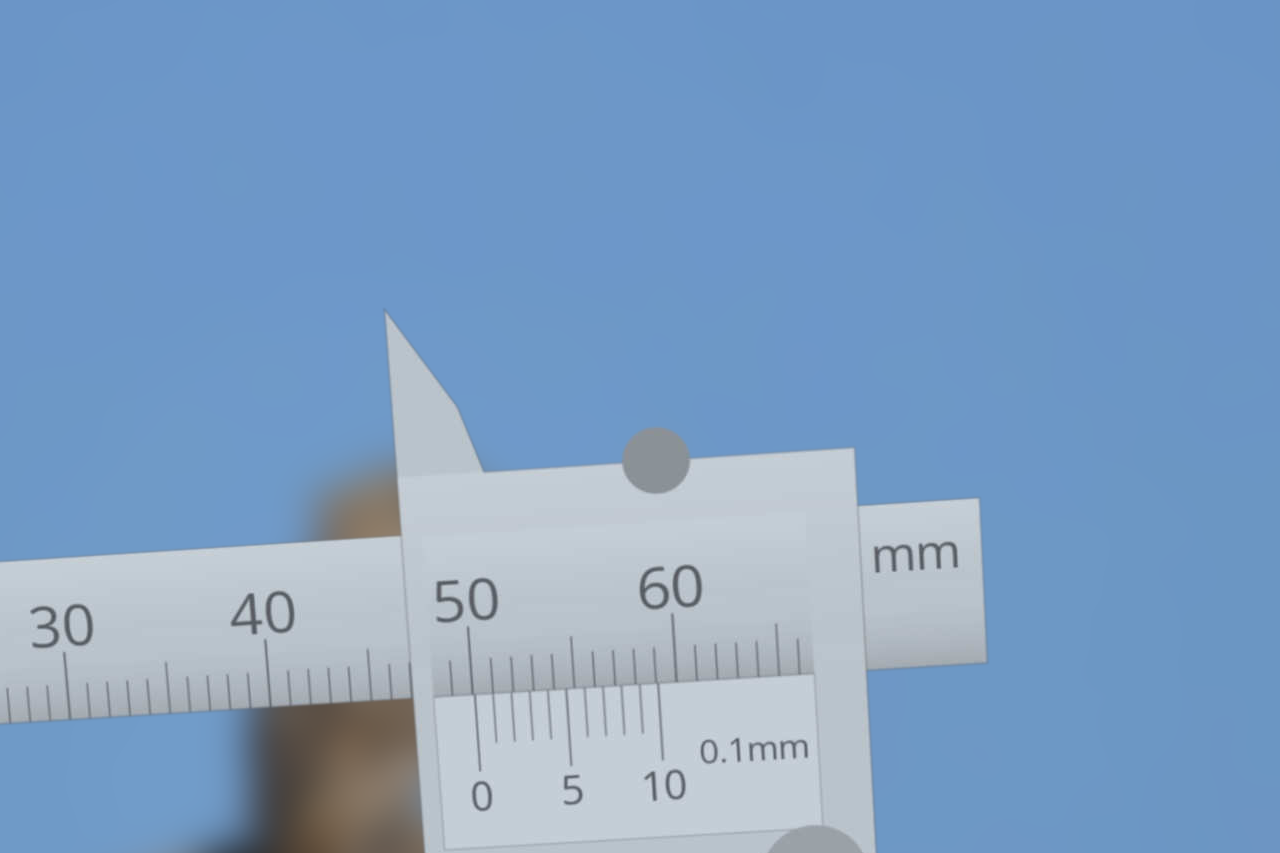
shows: 50.1 mm
